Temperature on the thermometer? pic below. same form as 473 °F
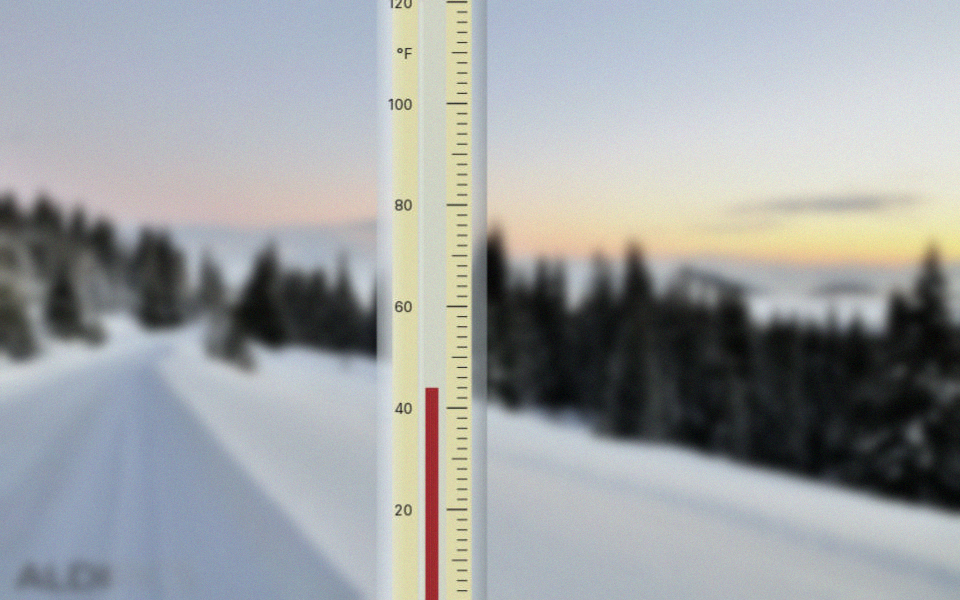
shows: 44 °F
